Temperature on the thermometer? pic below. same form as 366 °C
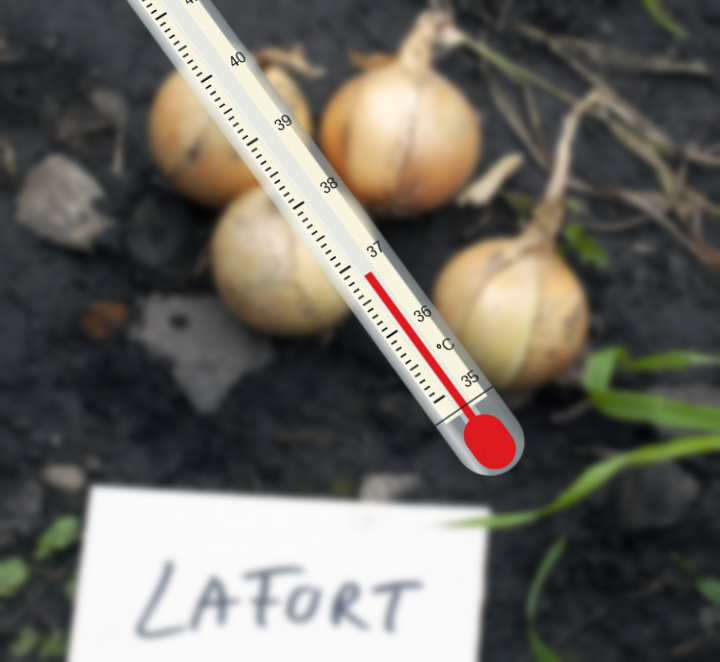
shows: 36.8 °C
